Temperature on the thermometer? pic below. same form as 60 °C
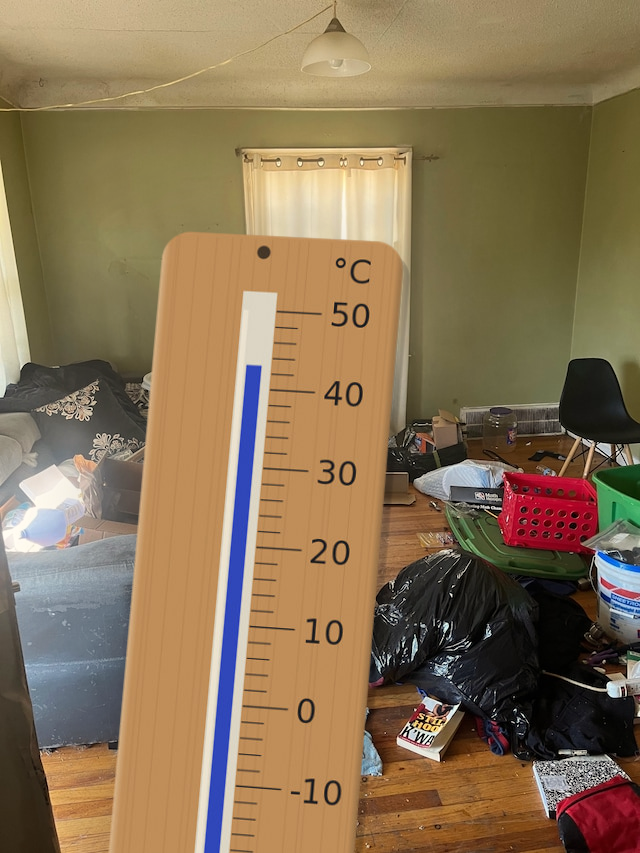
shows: 43 °C
